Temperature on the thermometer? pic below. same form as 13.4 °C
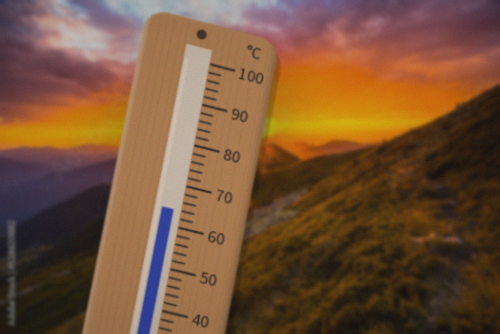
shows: 64 °C
